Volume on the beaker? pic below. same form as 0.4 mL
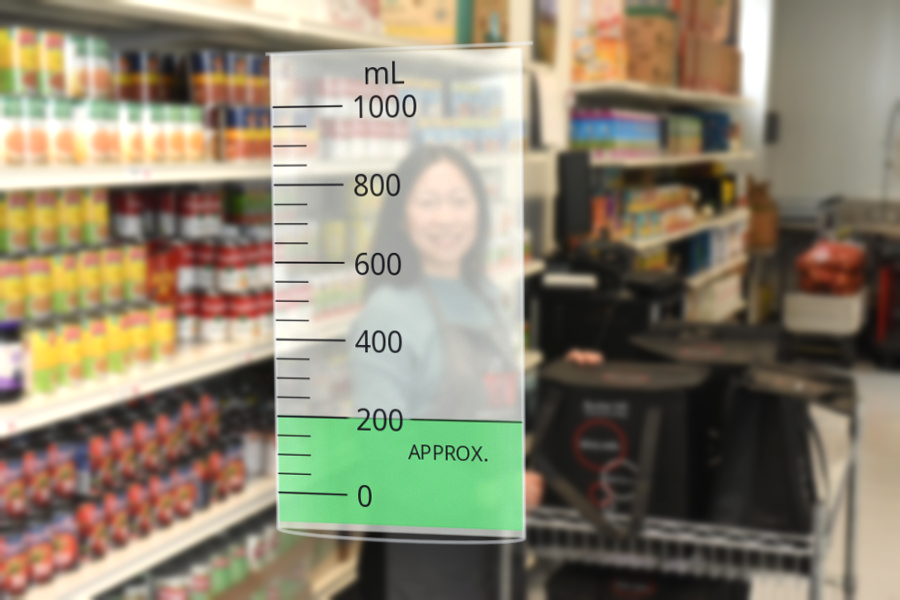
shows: 200 mL
